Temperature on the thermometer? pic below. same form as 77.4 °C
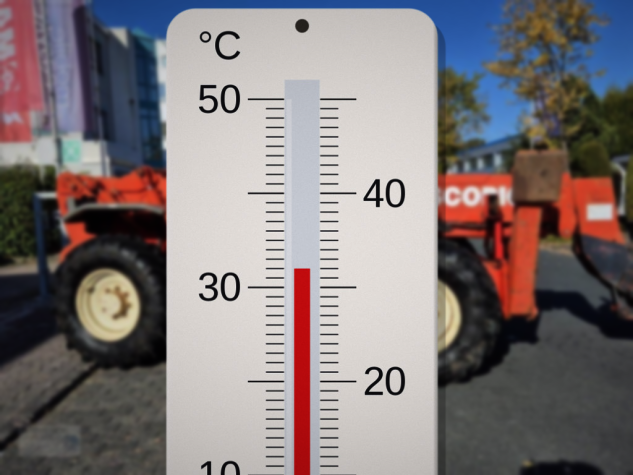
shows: 32 °C
